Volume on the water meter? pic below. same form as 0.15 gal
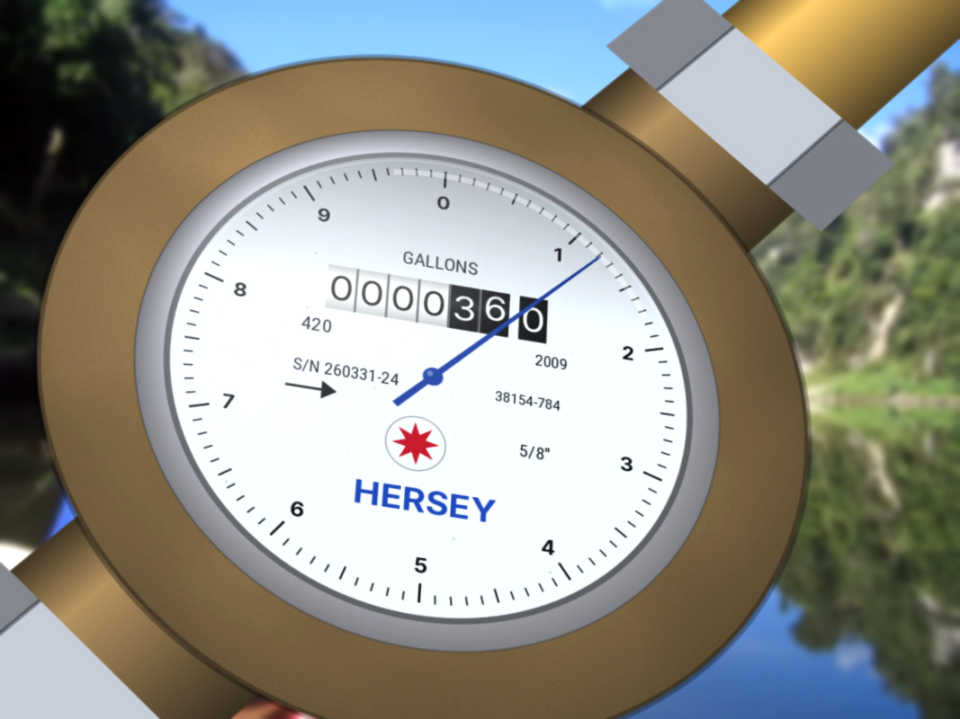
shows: 361.2 gal
